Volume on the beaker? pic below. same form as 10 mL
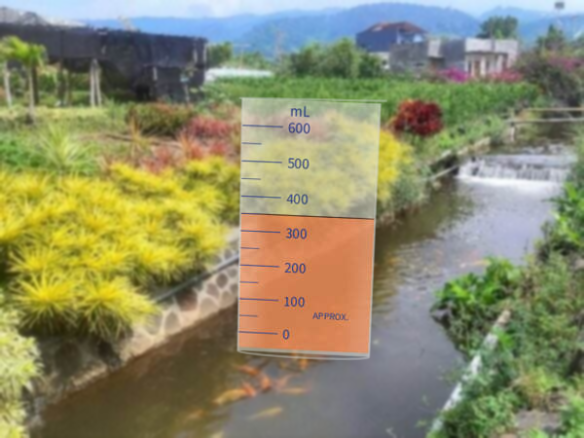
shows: 350 mL
